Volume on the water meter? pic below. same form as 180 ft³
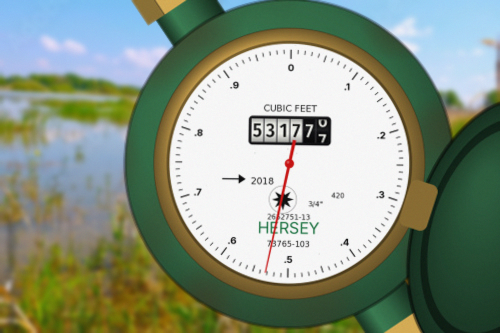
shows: 531776.53 ft³
